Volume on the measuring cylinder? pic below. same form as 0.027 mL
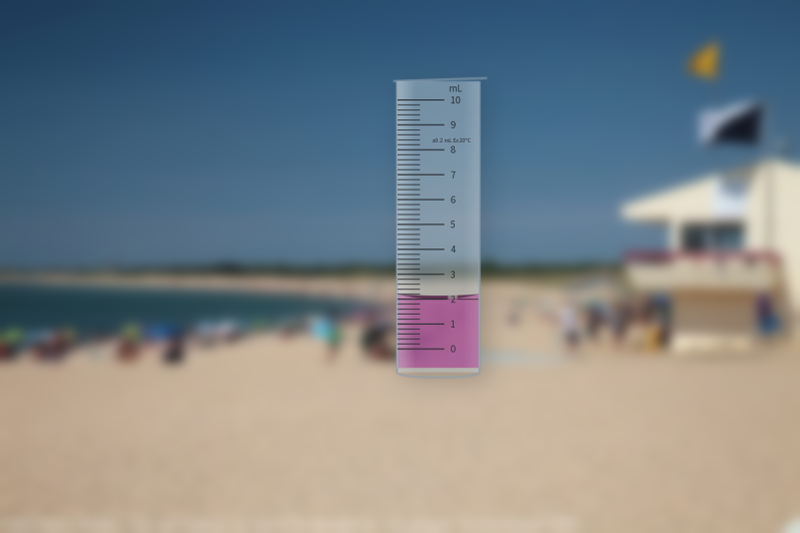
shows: 2 mL
